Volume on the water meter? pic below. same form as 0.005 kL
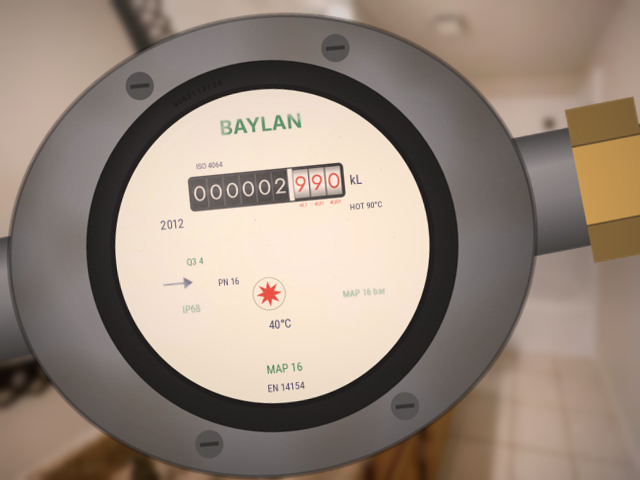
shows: 2.990 kL
